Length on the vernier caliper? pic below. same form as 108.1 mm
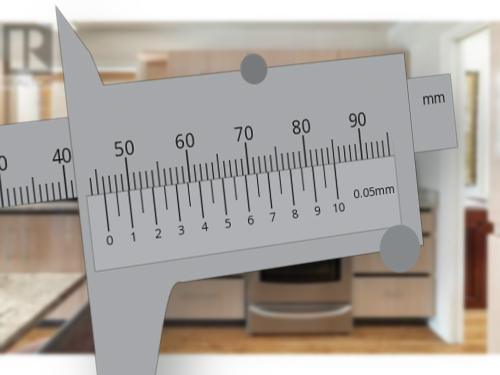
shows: 46.0 mm
